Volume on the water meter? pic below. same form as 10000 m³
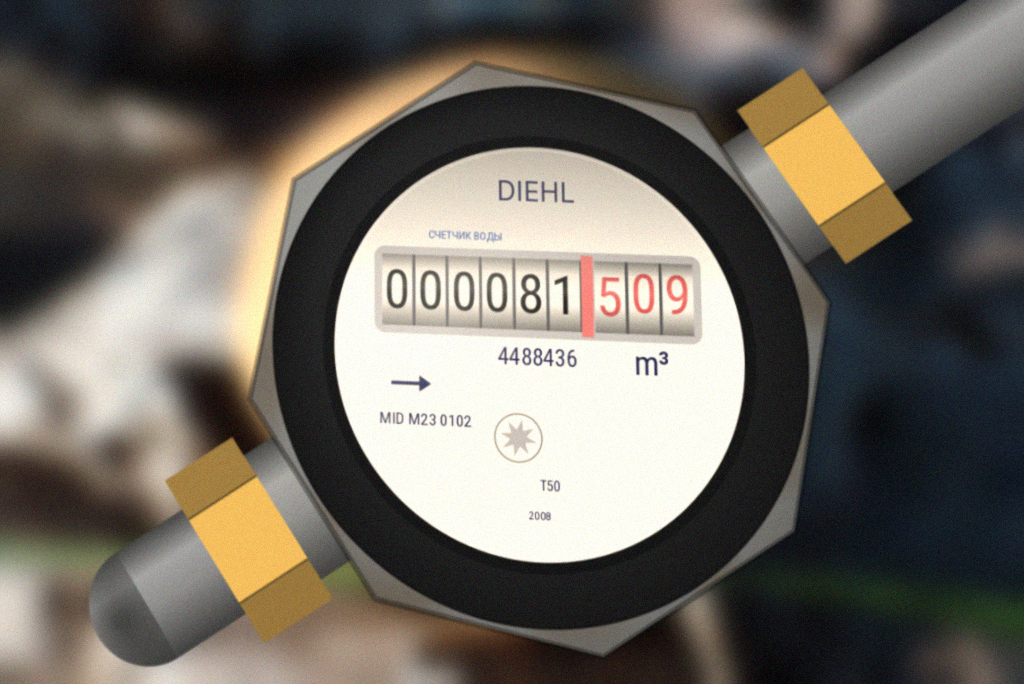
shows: 81.509 m³
